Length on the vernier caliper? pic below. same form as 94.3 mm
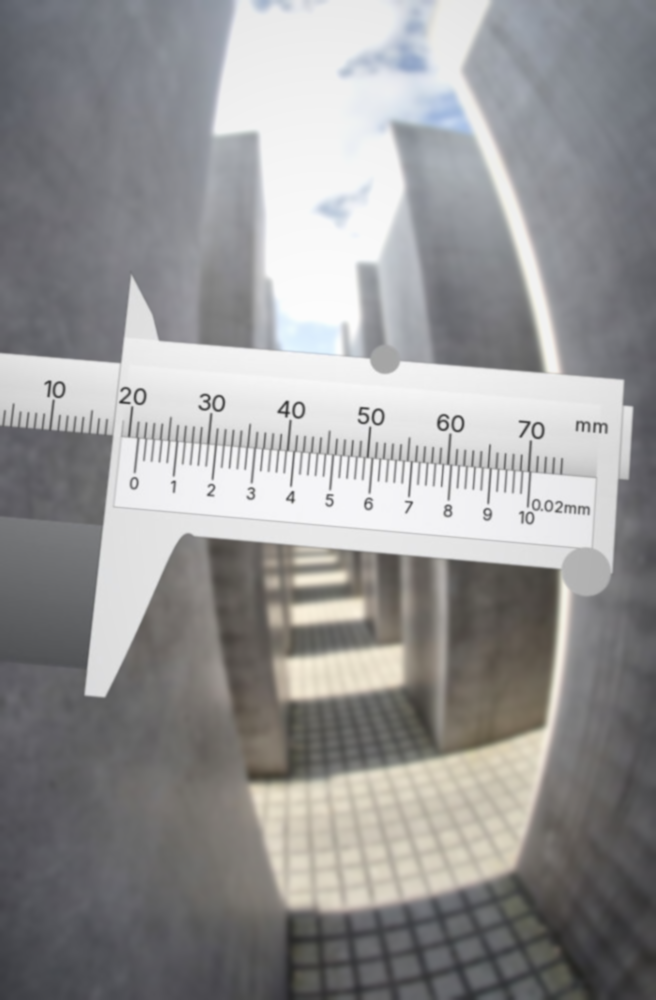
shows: 21.2 mm
